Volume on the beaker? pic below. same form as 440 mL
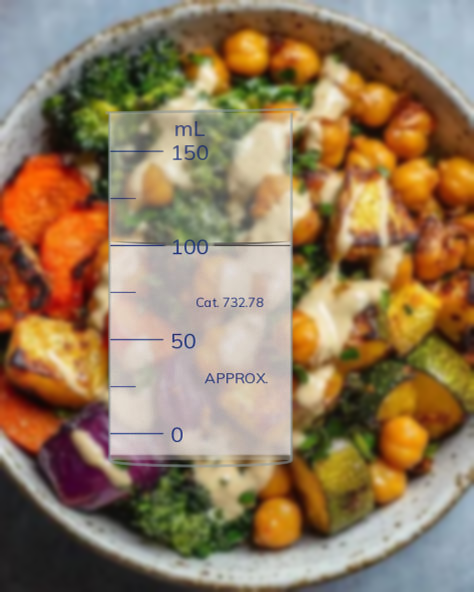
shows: 100 mL
